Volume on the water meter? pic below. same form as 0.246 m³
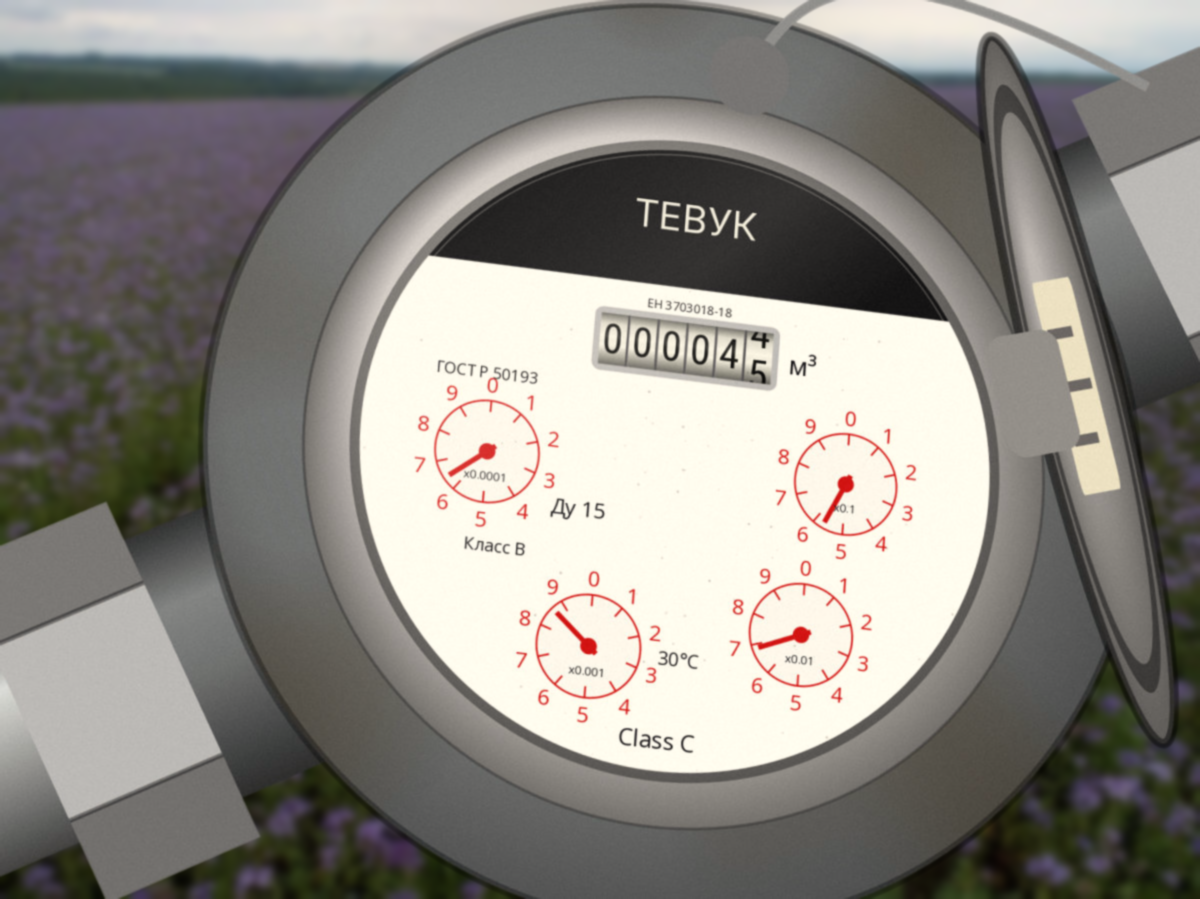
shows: 44.5686 m³
